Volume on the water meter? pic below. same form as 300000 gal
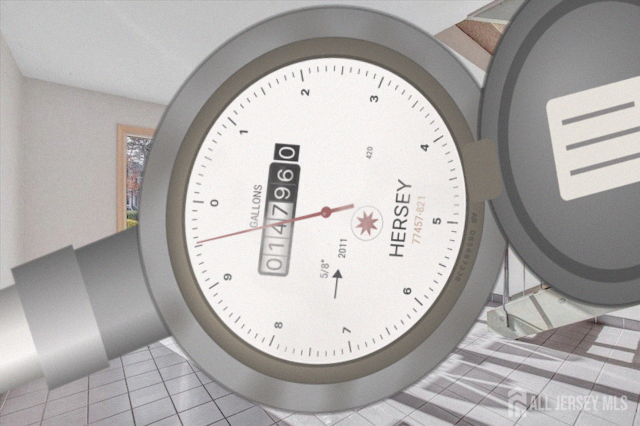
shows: 147959.5 gal
